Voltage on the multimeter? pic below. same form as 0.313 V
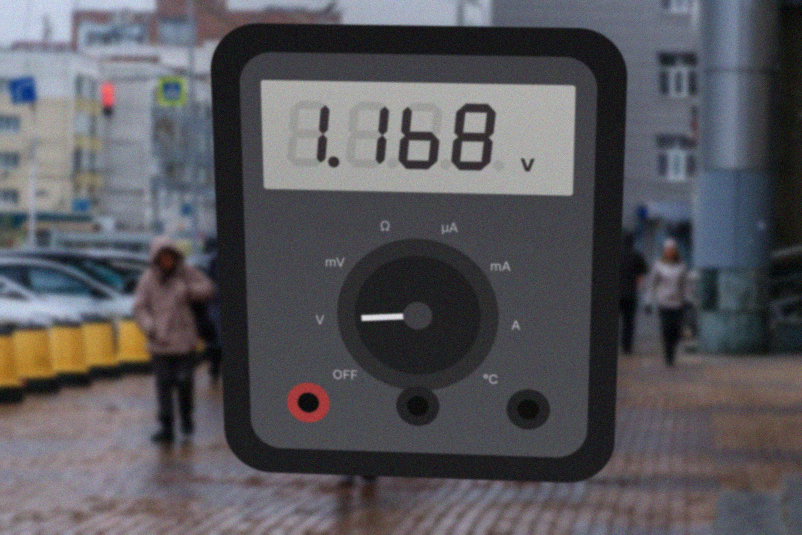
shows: 1.168 V
